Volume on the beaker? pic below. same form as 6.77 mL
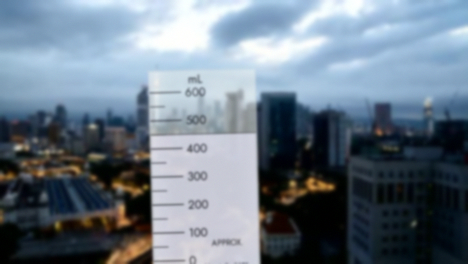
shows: 450 mL
